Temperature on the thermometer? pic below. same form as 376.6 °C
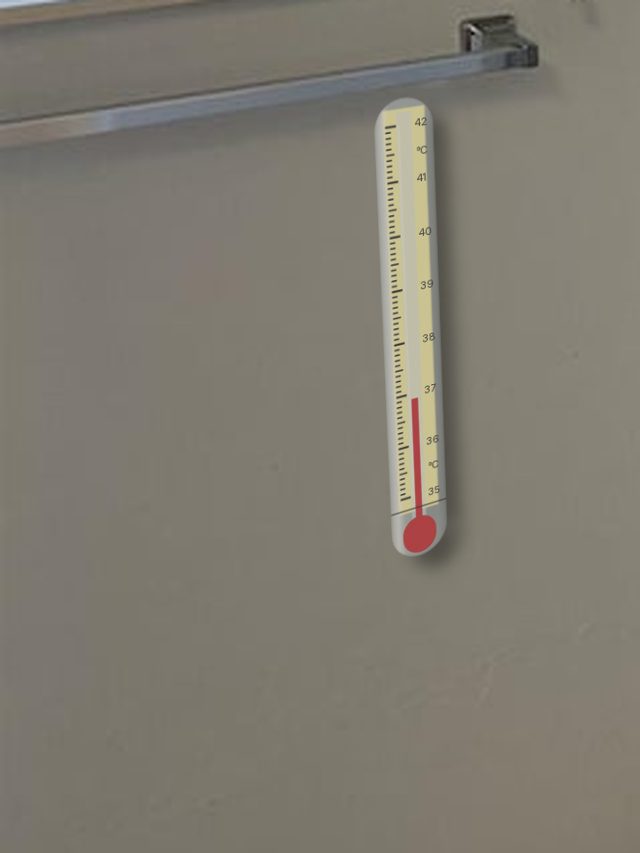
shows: 36.9 °C
